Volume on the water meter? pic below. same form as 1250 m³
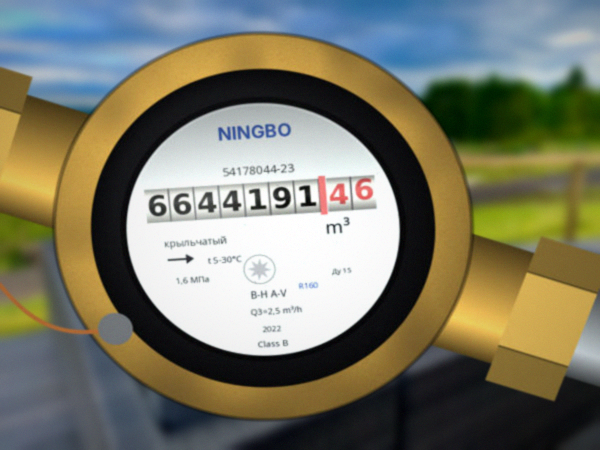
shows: 6644191.46 m³
